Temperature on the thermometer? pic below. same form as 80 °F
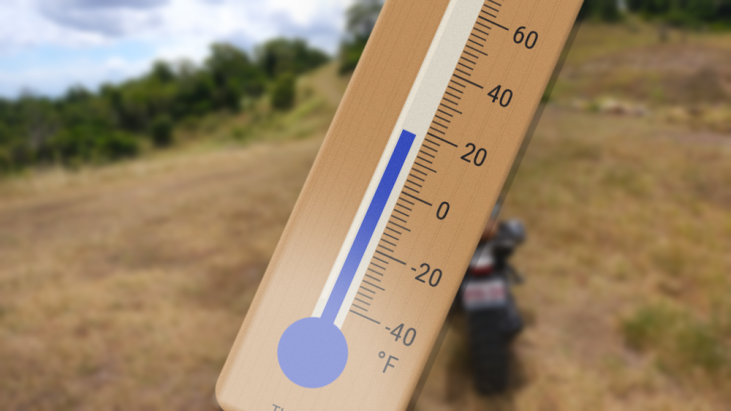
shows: 18 °F
